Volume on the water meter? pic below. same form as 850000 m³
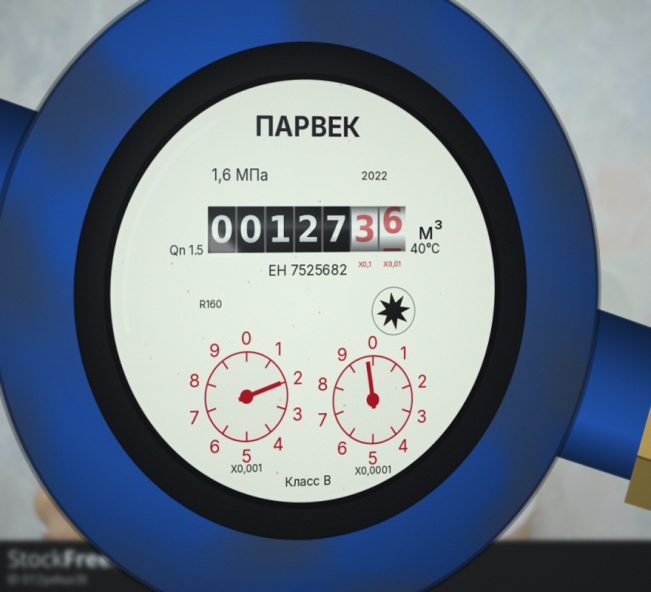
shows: 127.3619 m³
